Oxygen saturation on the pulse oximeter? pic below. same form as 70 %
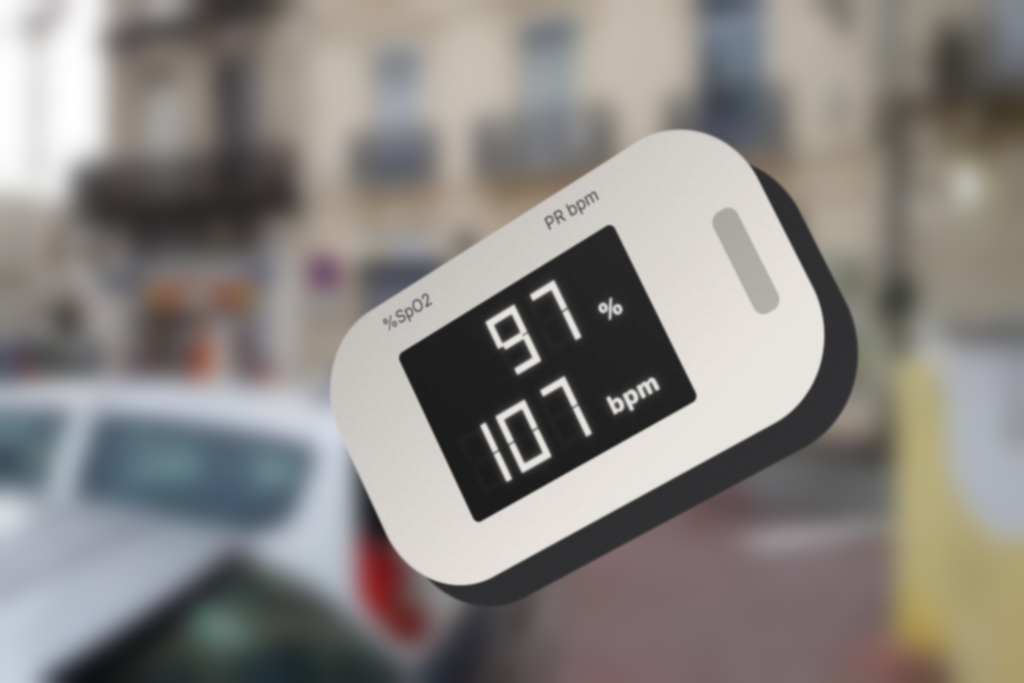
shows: 97 %
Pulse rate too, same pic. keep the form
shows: 107 bpm
